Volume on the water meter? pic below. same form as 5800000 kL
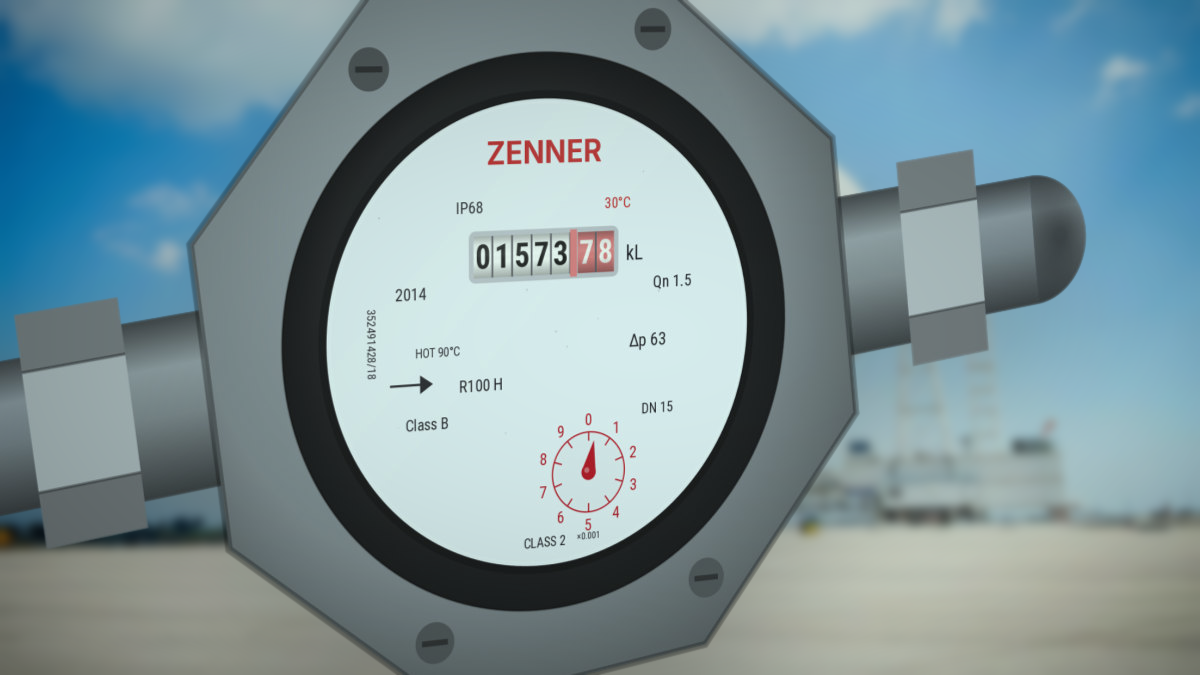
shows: 1573.780 kL
